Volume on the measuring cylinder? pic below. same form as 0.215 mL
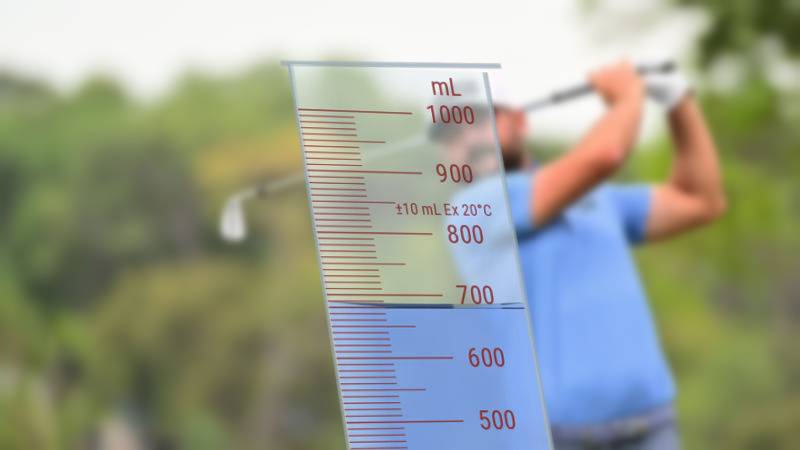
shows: 680 mL
